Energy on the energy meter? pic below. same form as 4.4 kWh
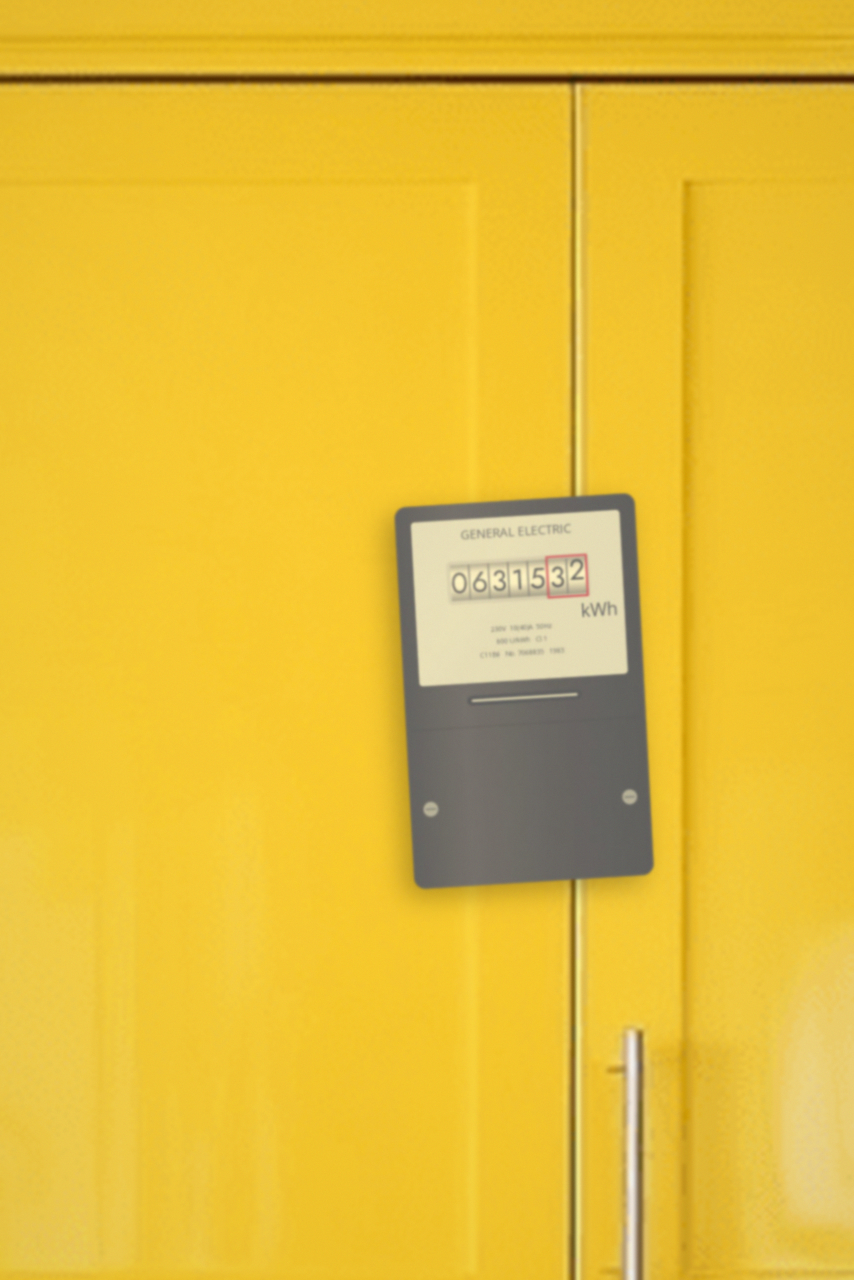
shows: 6315.32 kWh
